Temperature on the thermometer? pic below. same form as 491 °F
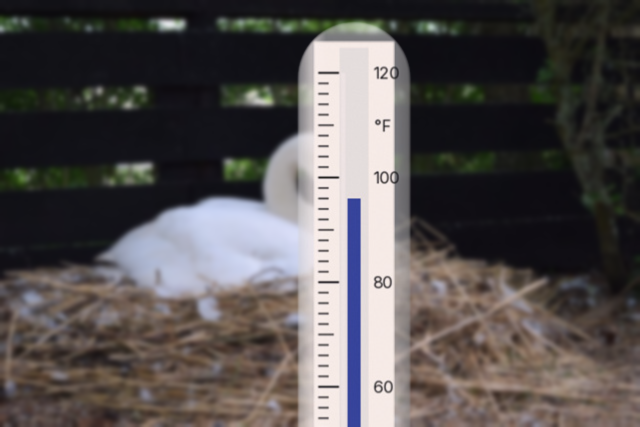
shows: 96 °F
